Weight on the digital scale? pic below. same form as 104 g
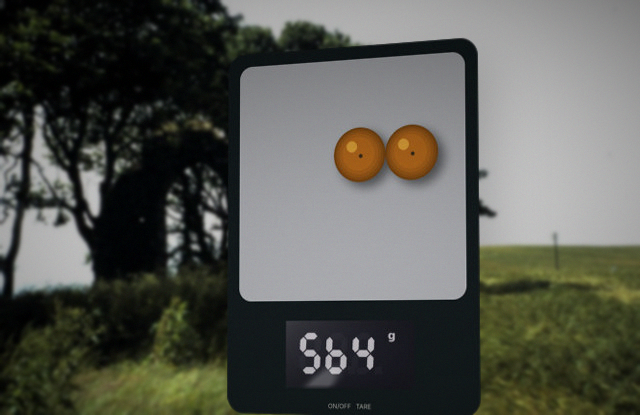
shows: 564 g
